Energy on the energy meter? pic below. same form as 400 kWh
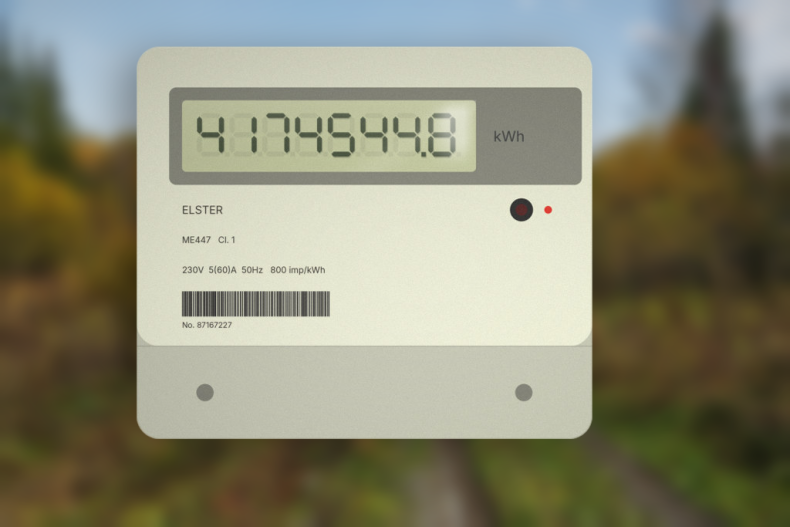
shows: 4174544.8 kWh
